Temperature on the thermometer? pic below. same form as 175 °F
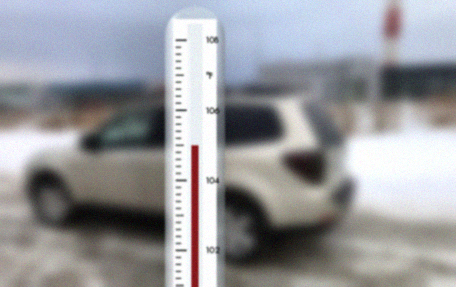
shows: 105 °F
